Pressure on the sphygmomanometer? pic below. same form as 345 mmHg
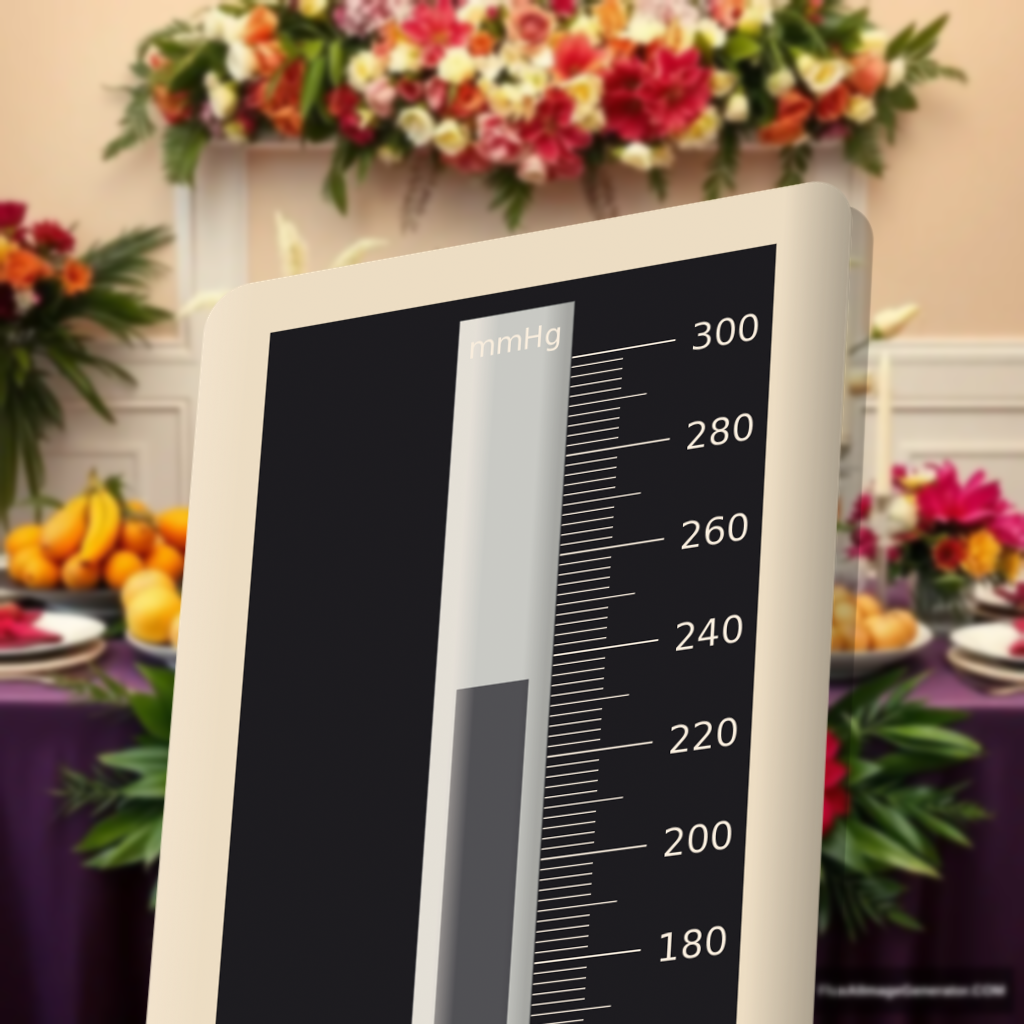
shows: 236 mmHg
